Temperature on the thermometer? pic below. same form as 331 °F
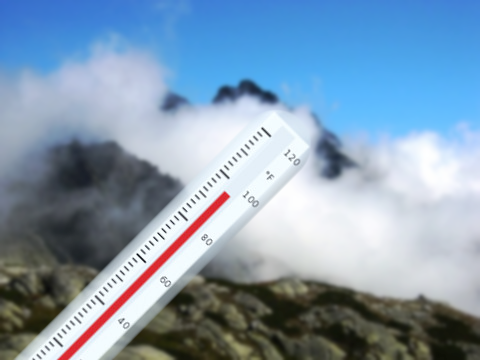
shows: 96 °F
